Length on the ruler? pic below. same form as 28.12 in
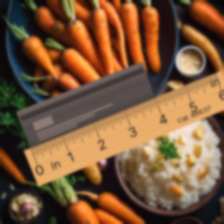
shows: 4 in
